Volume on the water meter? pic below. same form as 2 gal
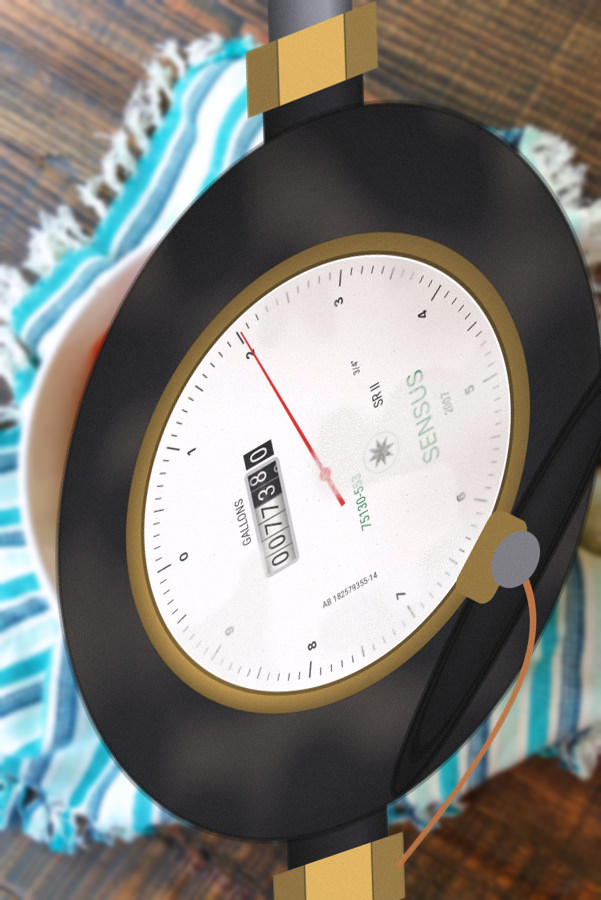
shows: 77382.0 gal
